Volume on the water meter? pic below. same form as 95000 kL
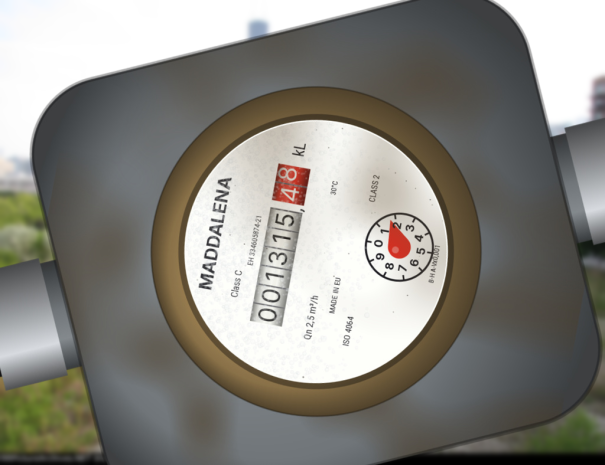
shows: 1315.481 kL
